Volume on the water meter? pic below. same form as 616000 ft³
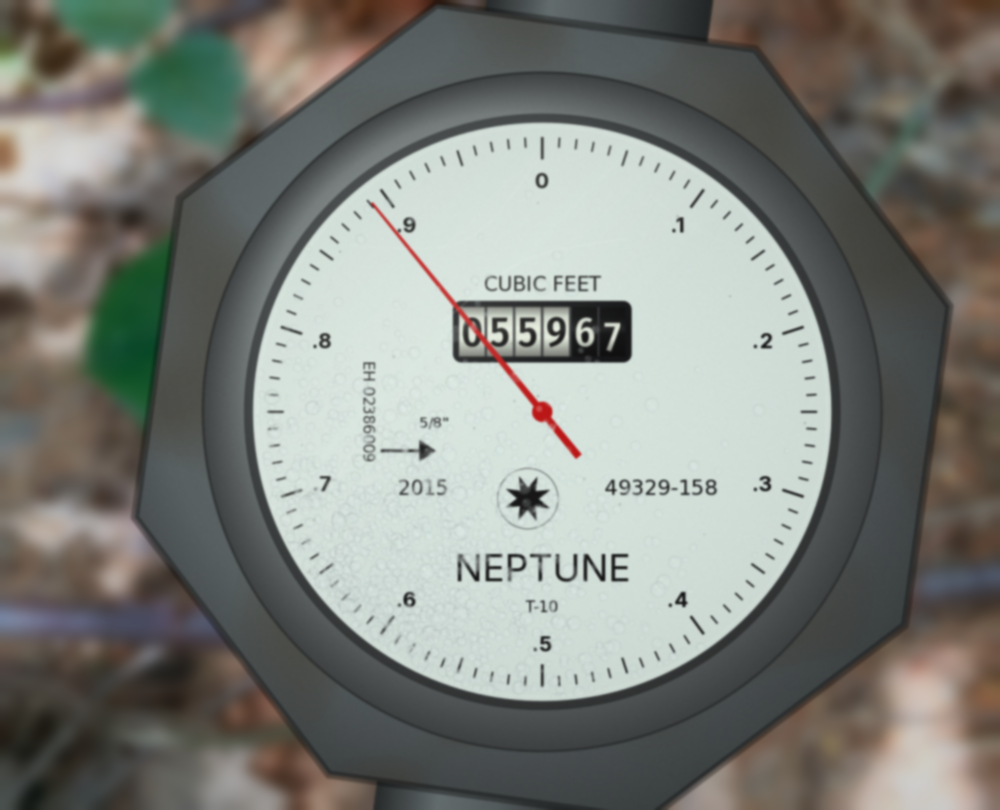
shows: 55966.89 ft³
